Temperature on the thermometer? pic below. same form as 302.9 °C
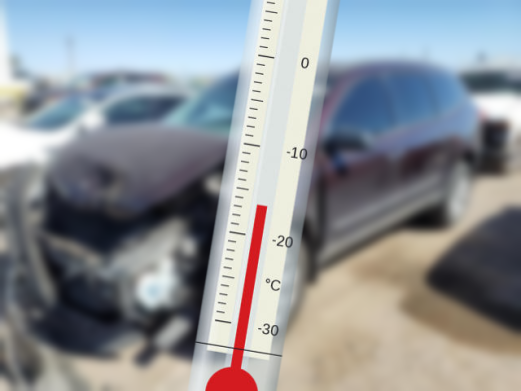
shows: -16.5 °C
